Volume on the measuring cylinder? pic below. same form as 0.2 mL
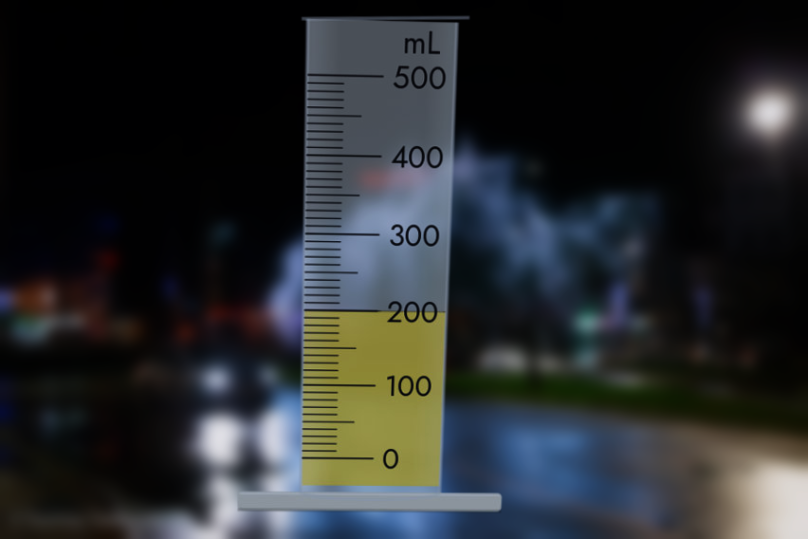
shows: 200 mL
